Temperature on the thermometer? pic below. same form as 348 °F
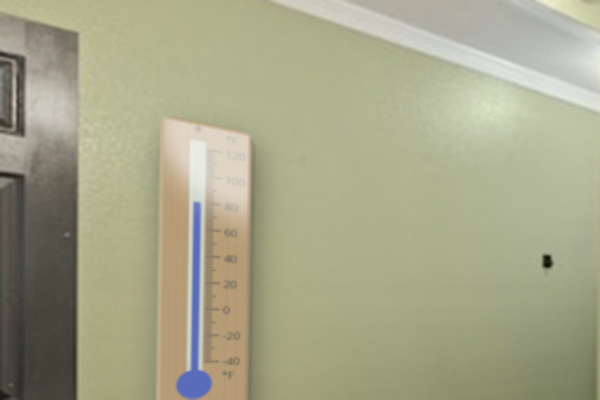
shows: 80 °F
